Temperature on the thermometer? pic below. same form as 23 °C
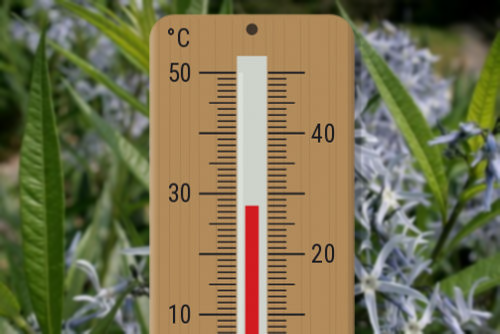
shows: 28 °C
